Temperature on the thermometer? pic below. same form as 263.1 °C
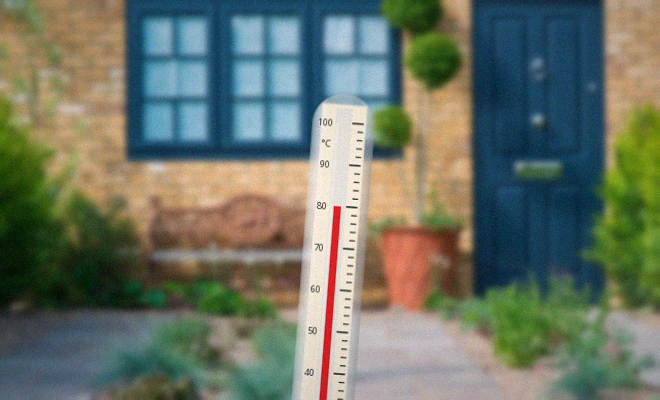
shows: 80 °C
